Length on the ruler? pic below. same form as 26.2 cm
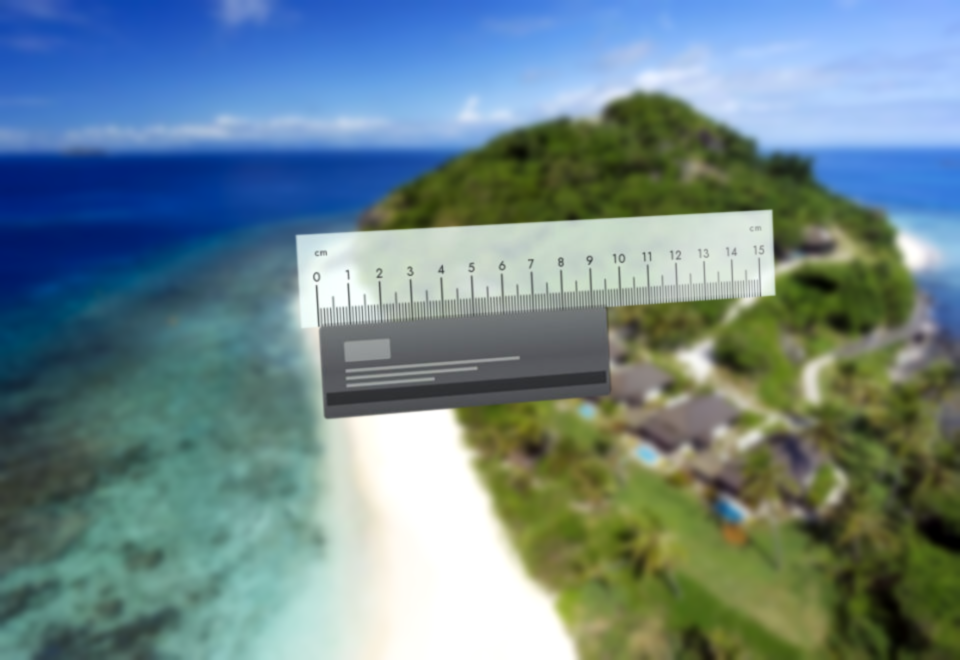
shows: 9.5 cm
